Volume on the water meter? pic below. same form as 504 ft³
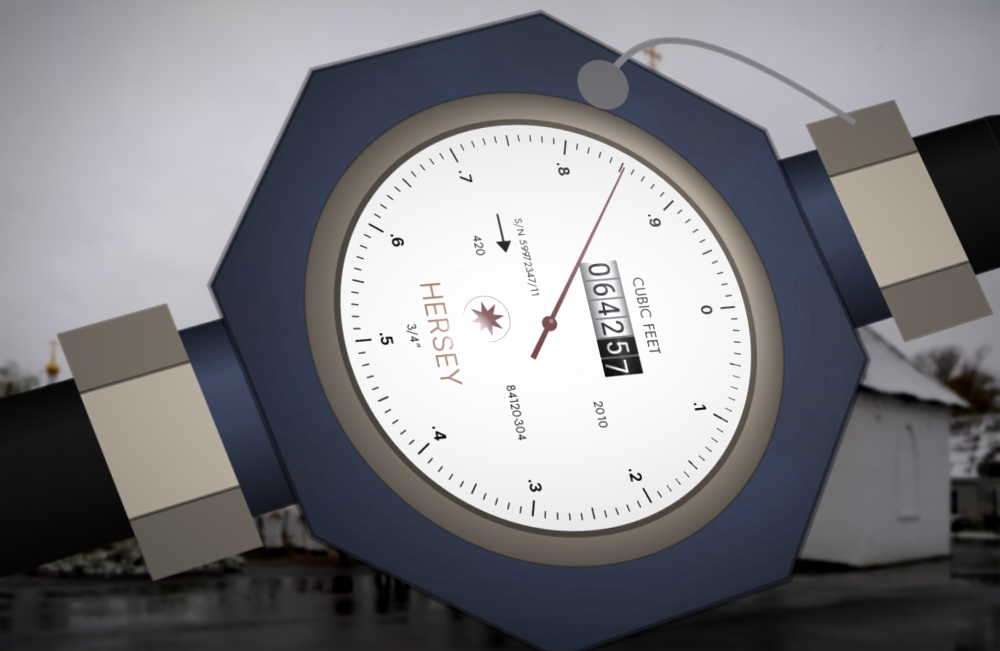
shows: 64256.85 ft³
